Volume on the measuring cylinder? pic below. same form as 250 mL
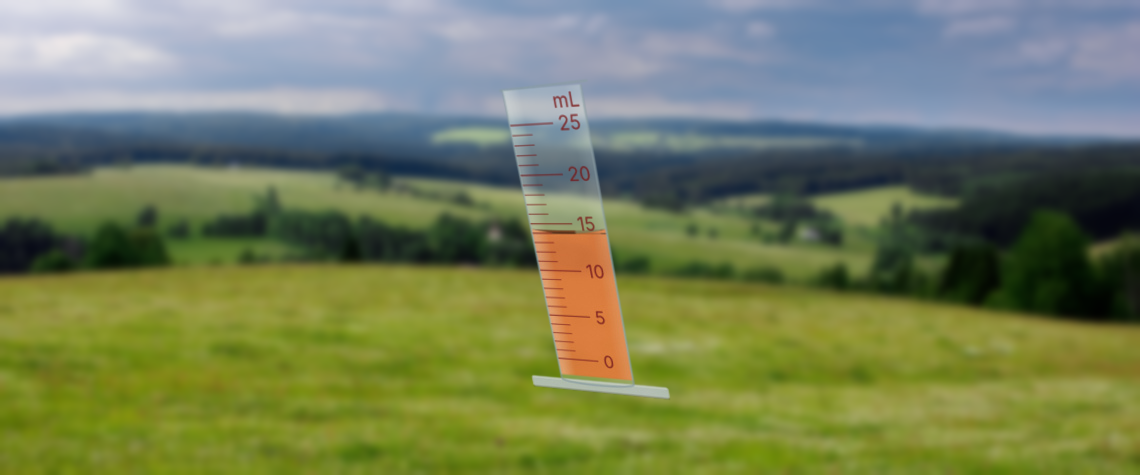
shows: 14 mL
